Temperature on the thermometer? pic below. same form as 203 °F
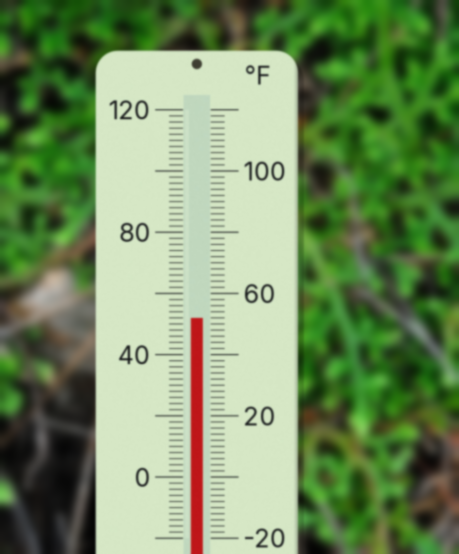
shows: 52 °F
